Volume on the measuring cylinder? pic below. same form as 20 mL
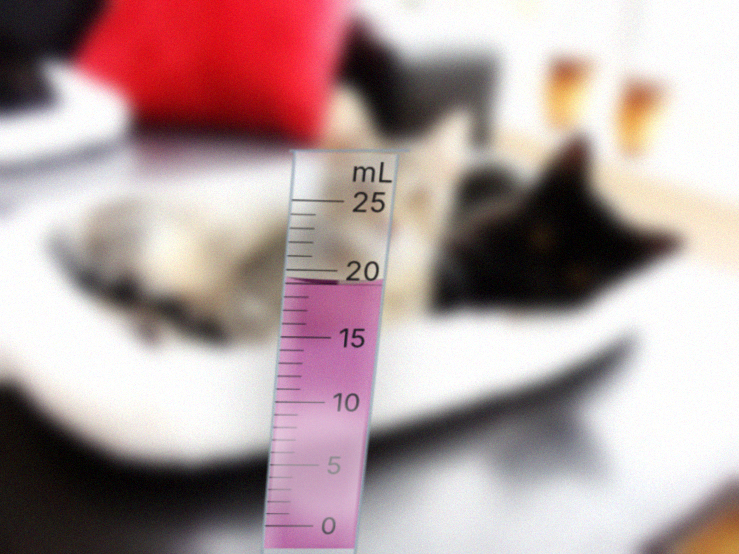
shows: 19 mL
